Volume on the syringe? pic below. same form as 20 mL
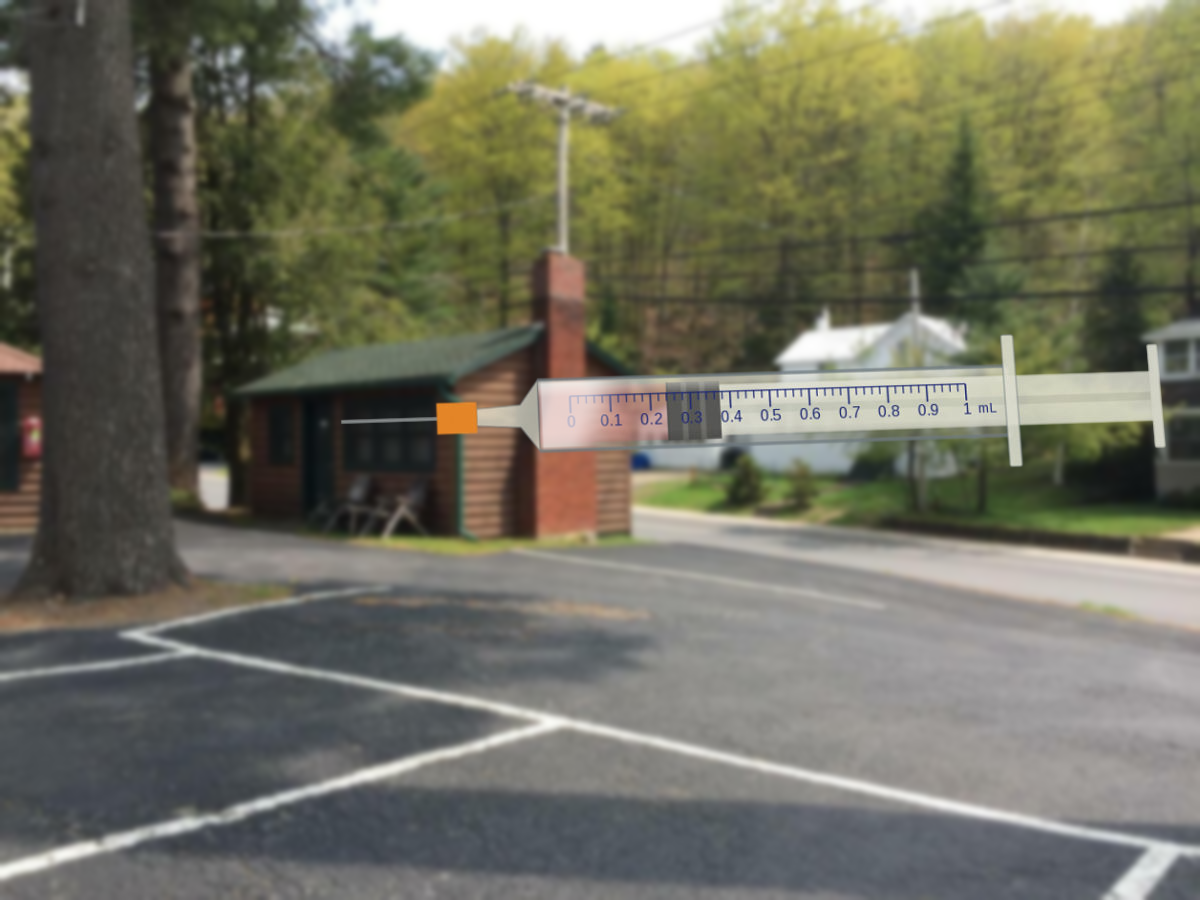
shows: 0.24 mL
